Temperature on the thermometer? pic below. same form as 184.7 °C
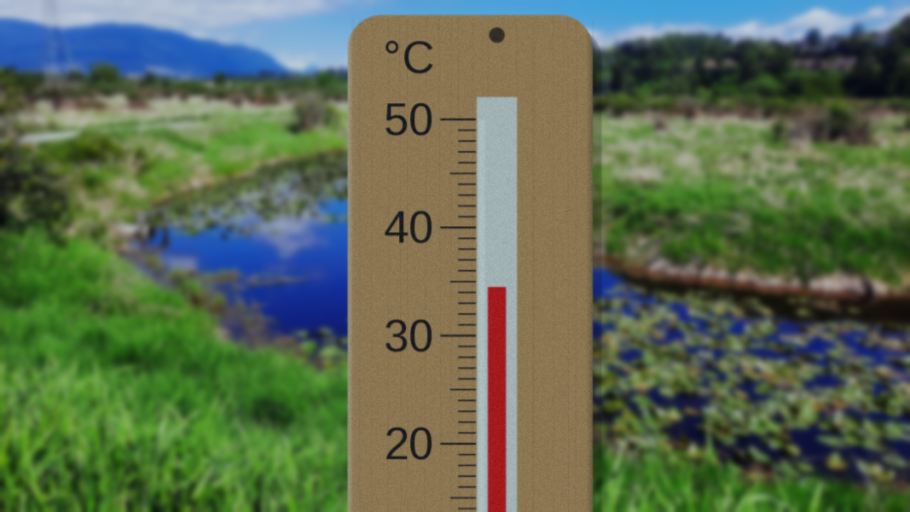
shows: 34.5 °C
